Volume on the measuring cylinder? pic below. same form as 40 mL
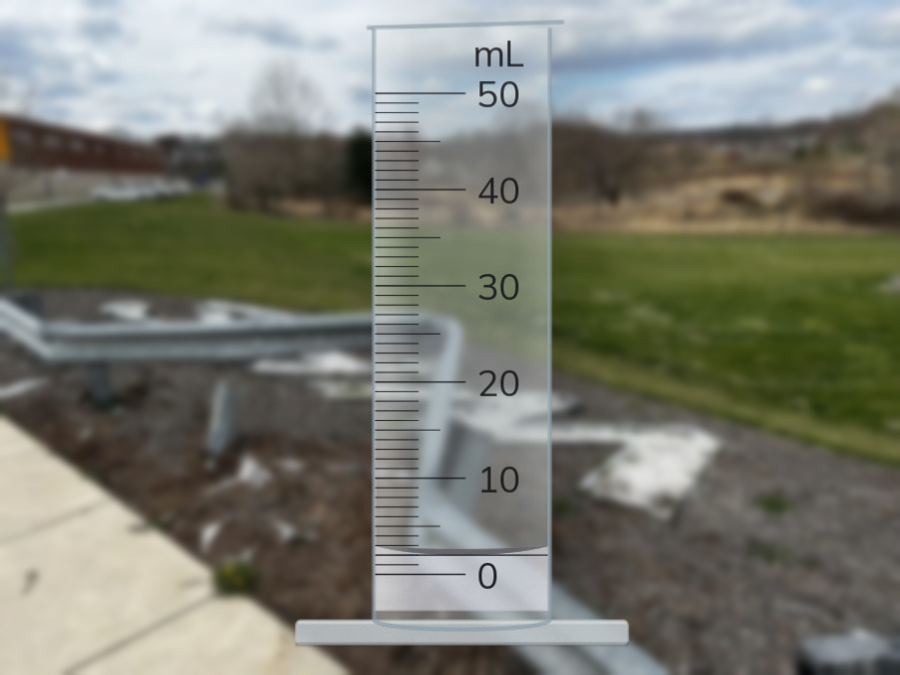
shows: 2 mL
